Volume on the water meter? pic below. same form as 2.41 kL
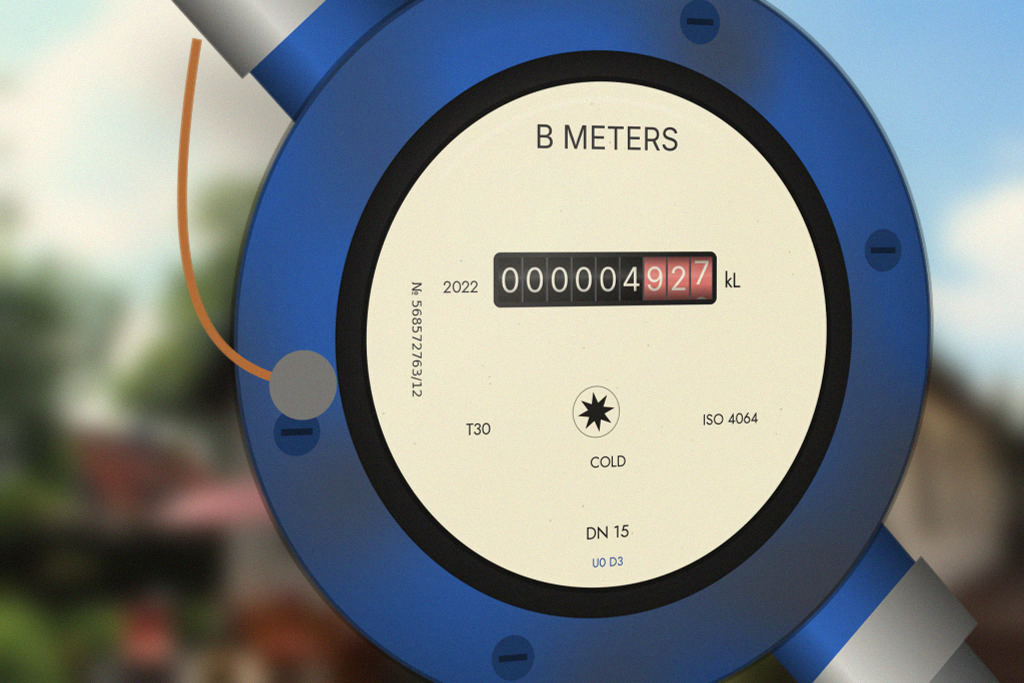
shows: 4.927 kL
